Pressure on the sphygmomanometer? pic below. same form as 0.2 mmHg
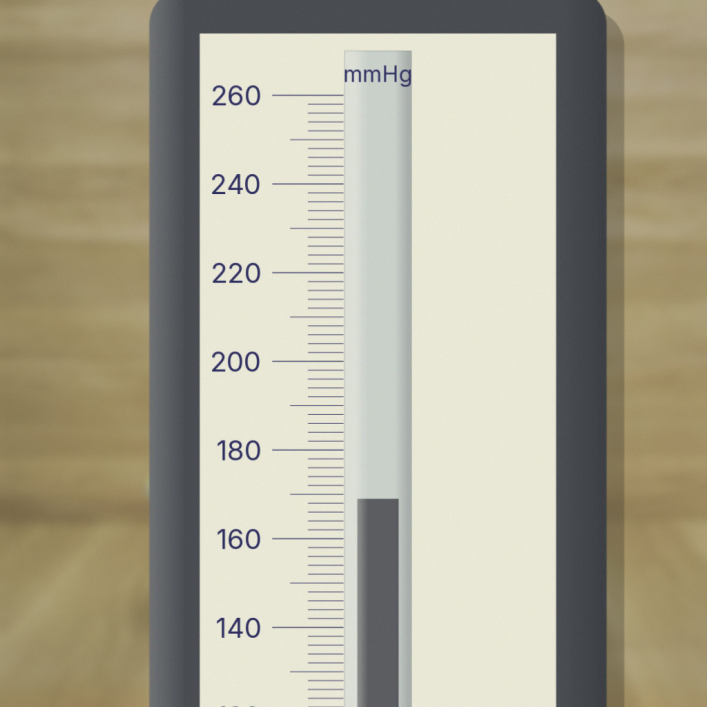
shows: 169 mmHg
